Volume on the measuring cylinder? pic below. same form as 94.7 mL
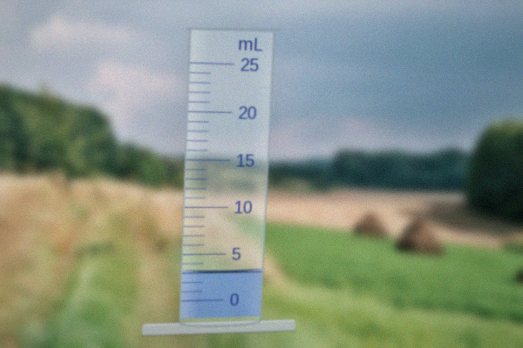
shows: 3 mL
